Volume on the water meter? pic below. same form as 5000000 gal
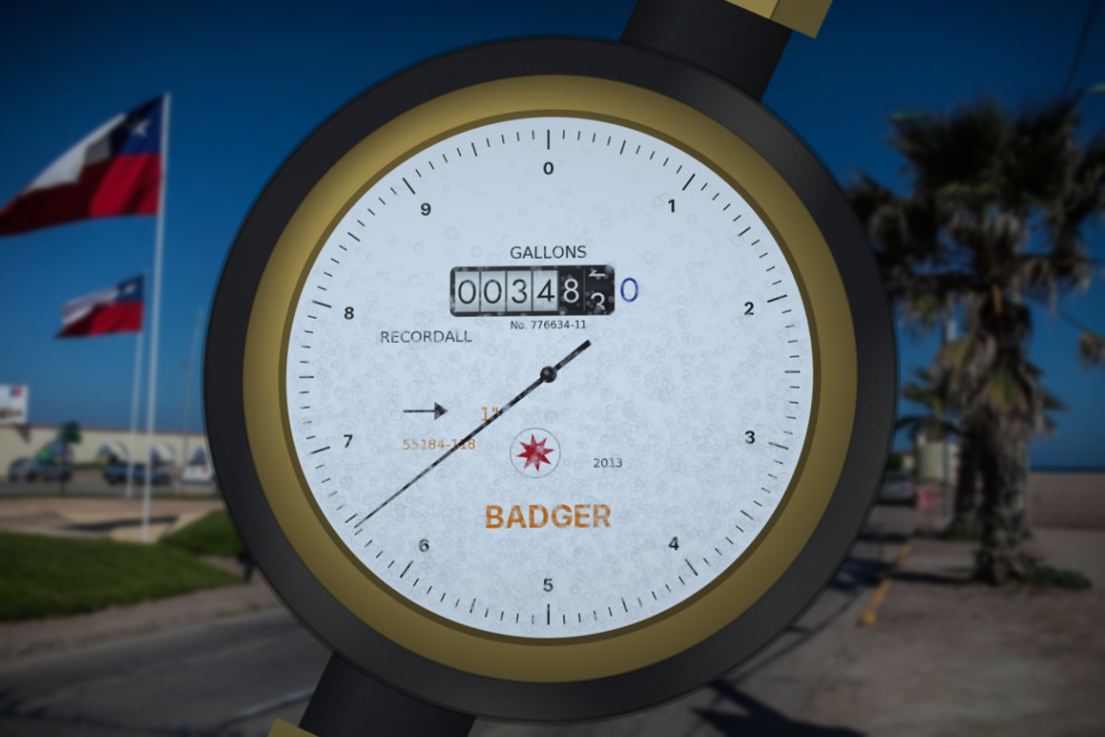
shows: 34826.4 gal
